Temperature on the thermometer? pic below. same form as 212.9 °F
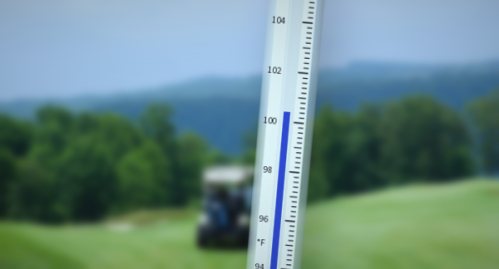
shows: 100.4 °F
